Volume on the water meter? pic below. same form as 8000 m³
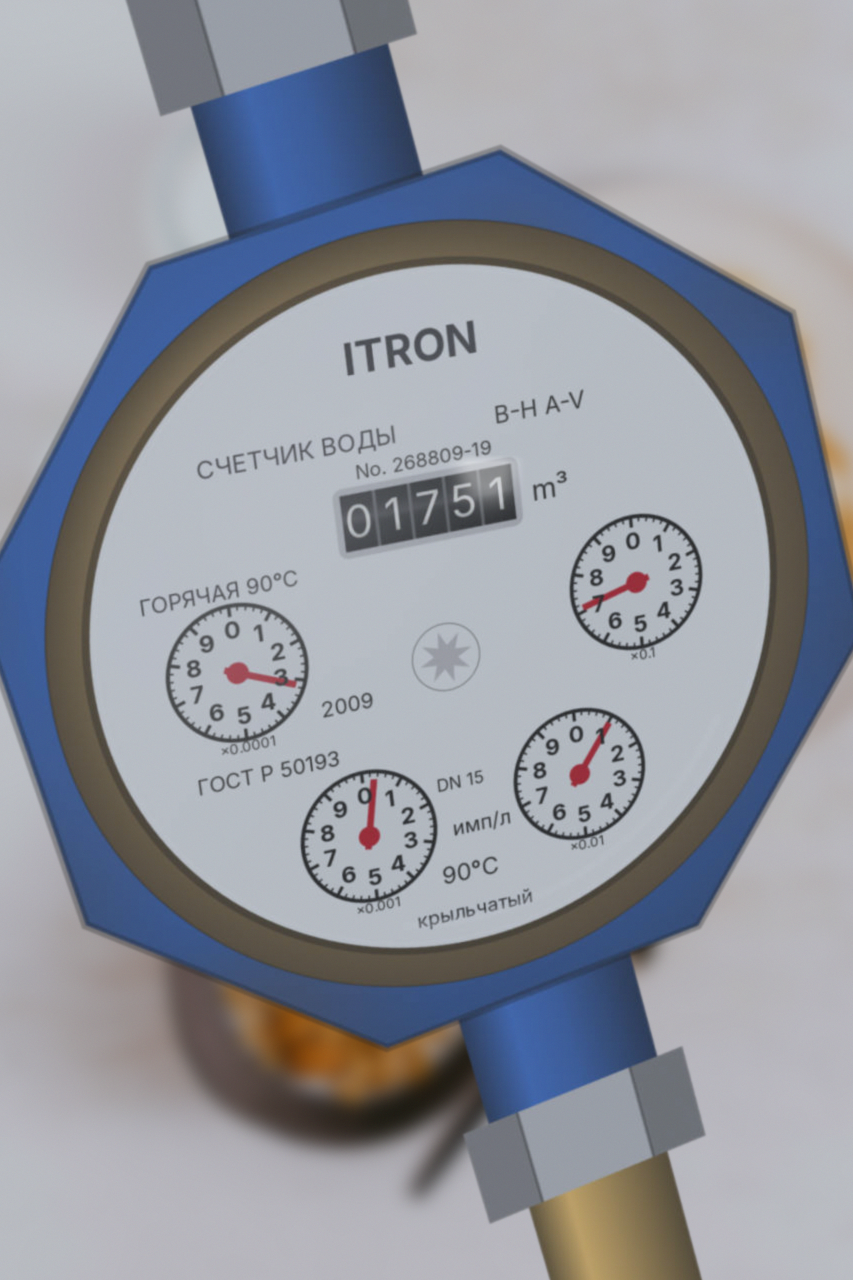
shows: 1751.7103 m³
